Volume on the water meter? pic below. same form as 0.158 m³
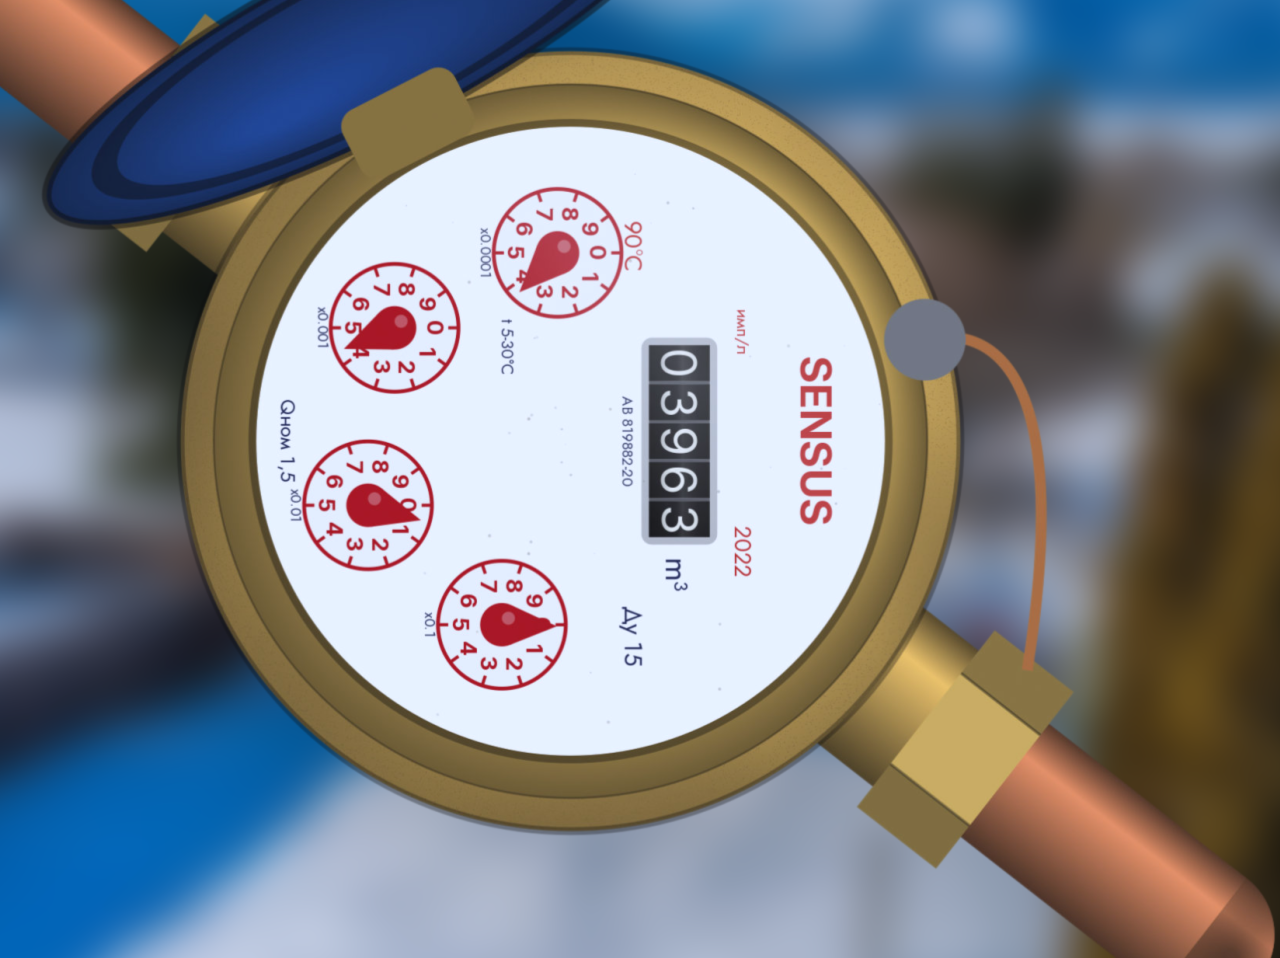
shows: 3963.0043 m³
